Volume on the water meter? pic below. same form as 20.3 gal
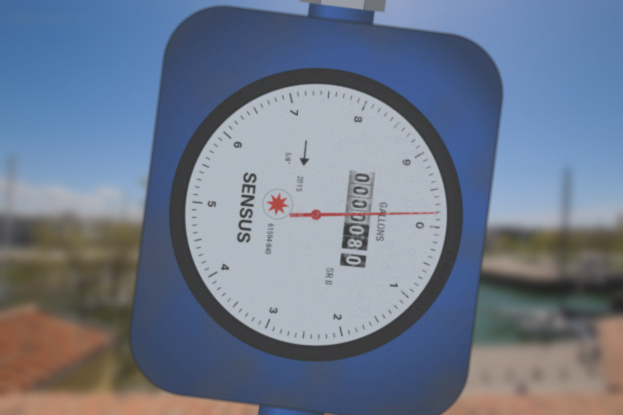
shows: 79.8 gal
